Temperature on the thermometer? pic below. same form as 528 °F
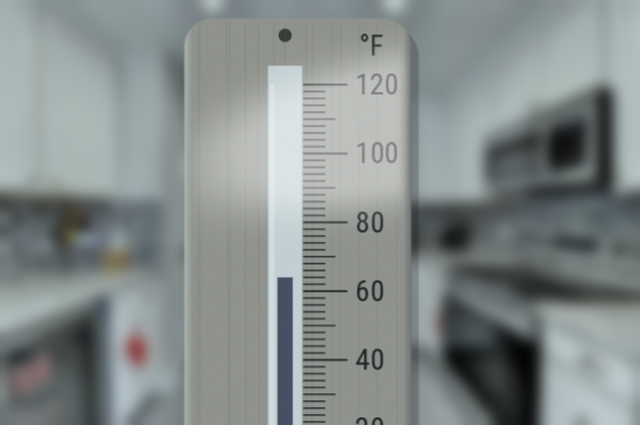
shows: 64 °F
